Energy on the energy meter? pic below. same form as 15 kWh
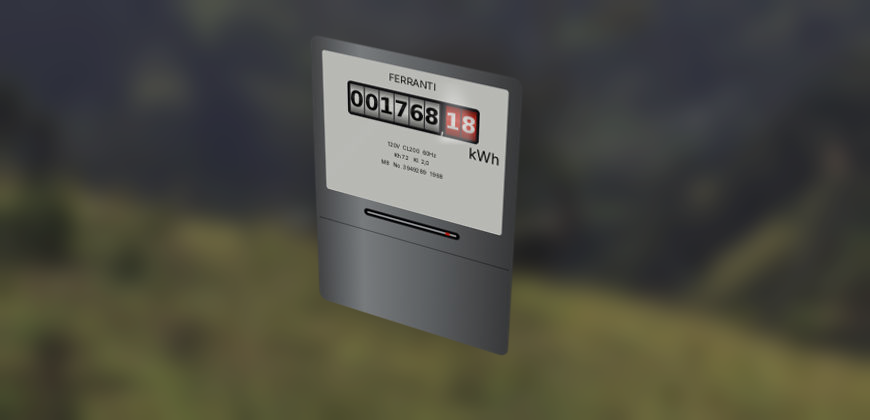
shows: 1768.18 kWh
